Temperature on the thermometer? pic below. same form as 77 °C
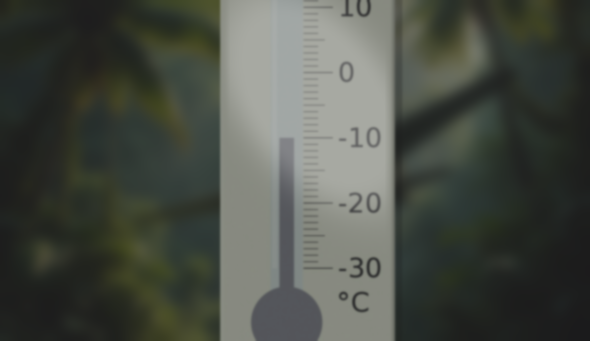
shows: -10 °C
